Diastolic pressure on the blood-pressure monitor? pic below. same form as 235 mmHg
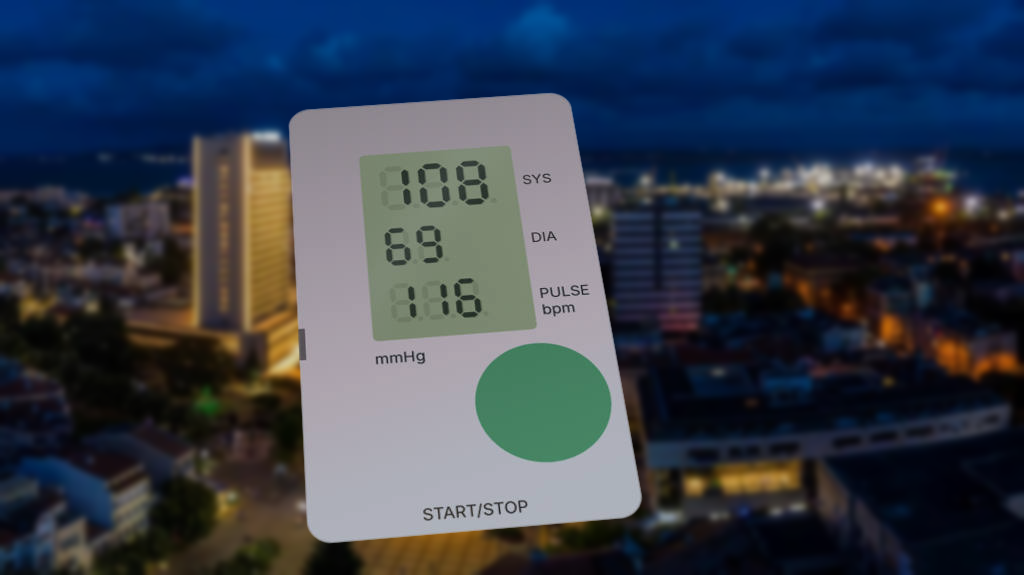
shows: 69 mmHg
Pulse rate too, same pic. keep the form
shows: 116 bpm
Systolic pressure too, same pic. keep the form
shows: 108 mmHg
